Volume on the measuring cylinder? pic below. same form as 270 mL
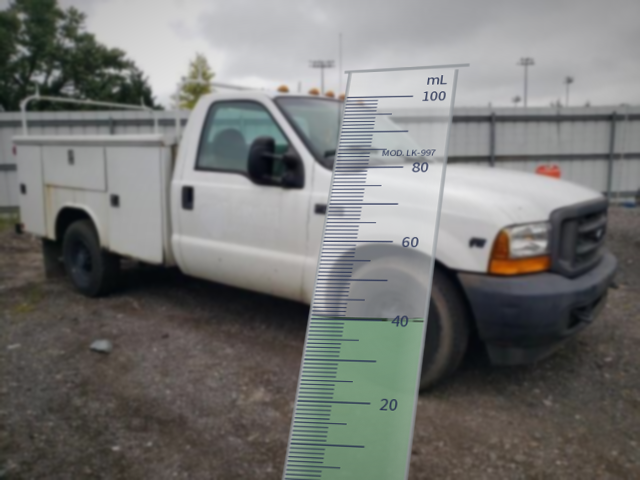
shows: 40 mL
